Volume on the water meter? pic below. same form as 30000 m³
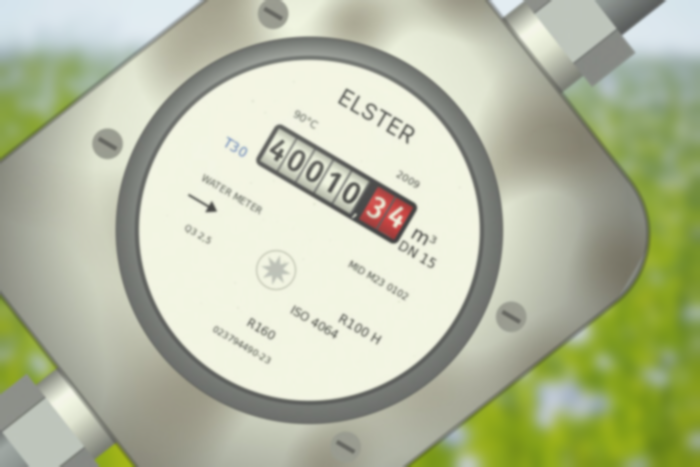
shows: 40010.34 m³
